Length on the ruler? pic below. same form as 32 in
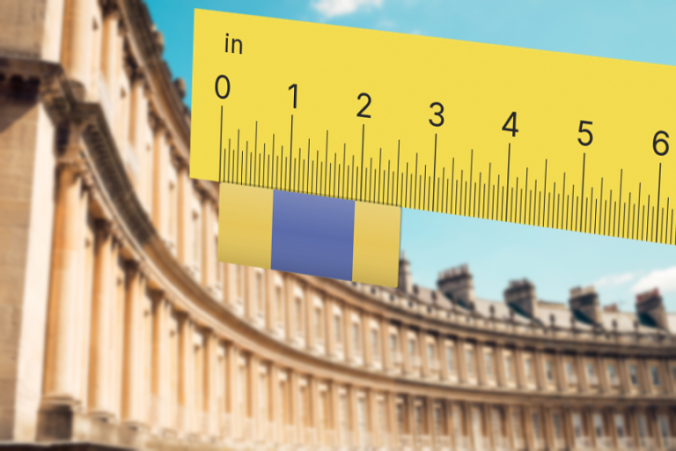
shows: 2.5625 in
